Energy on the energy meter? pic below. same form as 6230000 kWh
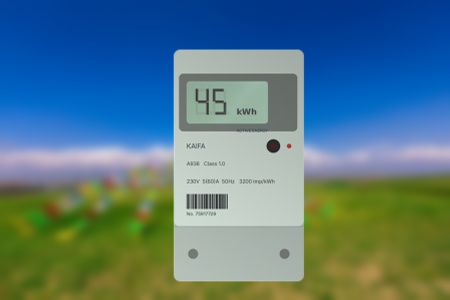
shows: 45 kWh
